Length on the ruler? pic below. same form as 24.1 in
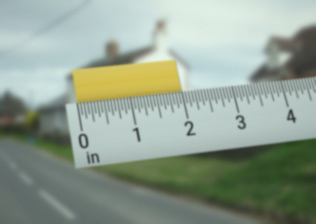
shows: 2 in
